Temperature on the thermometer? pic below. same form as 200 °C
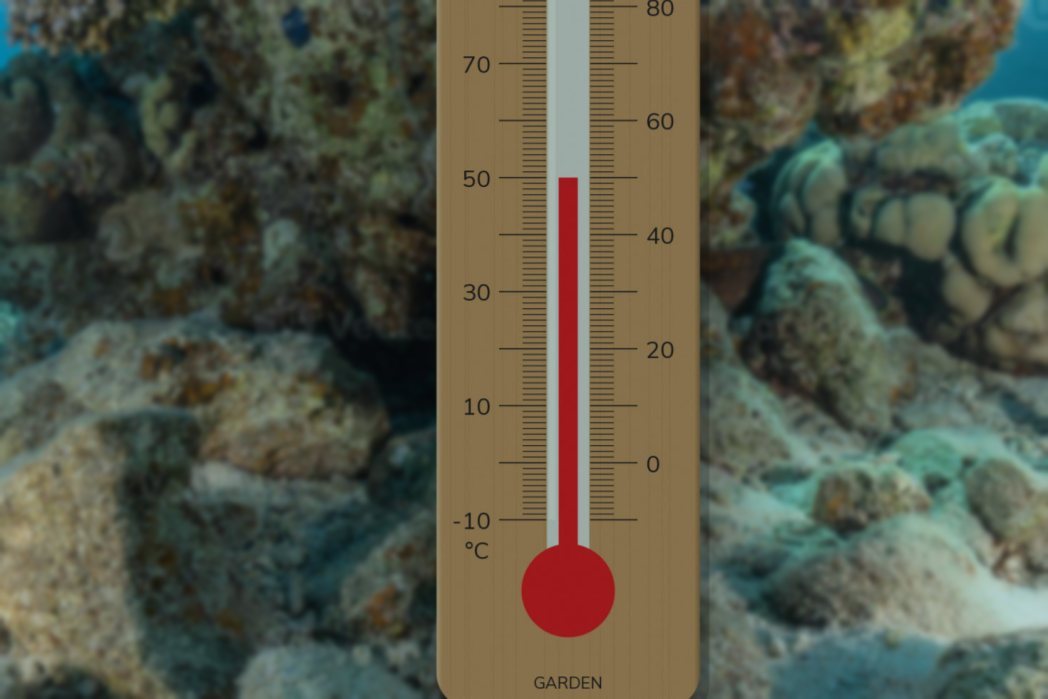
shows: 50 °C
